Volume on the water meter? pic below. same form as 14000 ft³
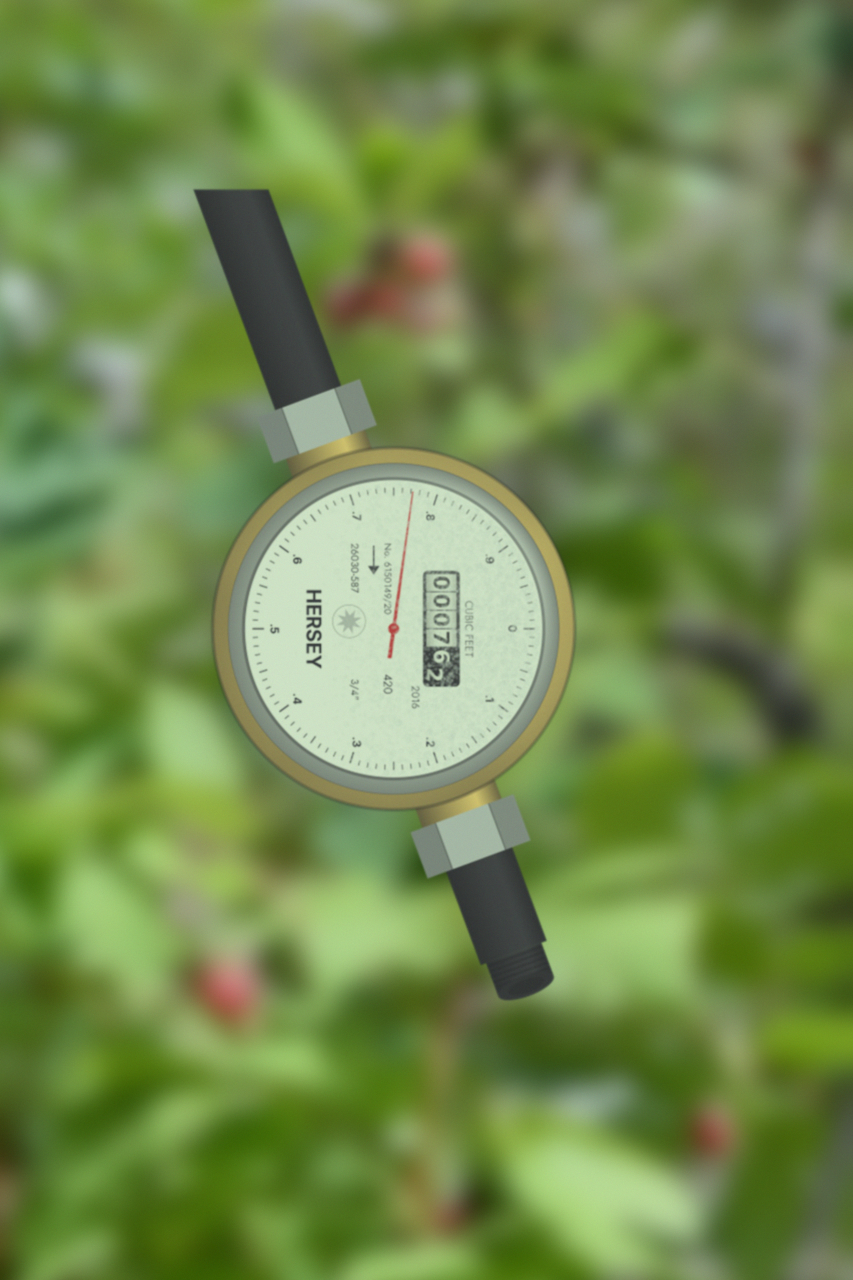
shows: 761.77 ft³
